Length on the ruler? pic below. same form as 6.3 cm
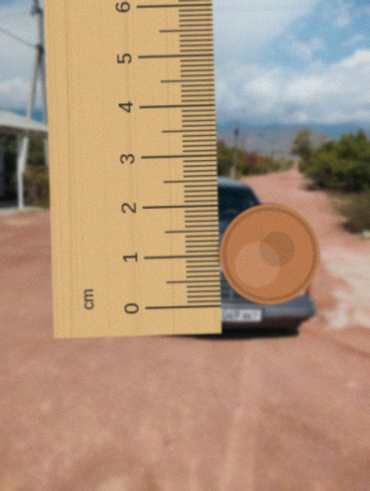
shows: 2 cm
